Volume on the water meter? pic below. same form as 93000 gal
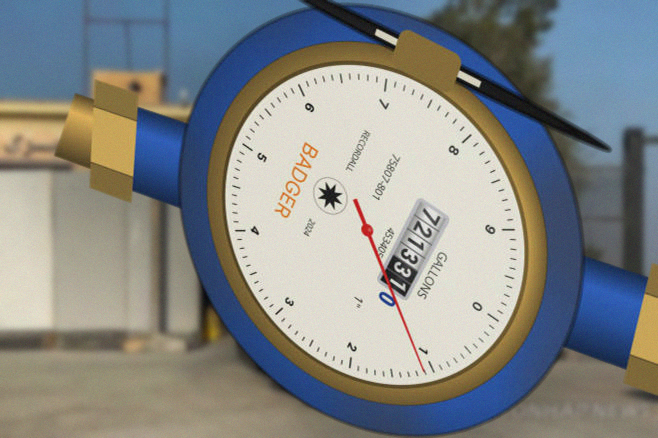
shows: 7213311.1 gal
